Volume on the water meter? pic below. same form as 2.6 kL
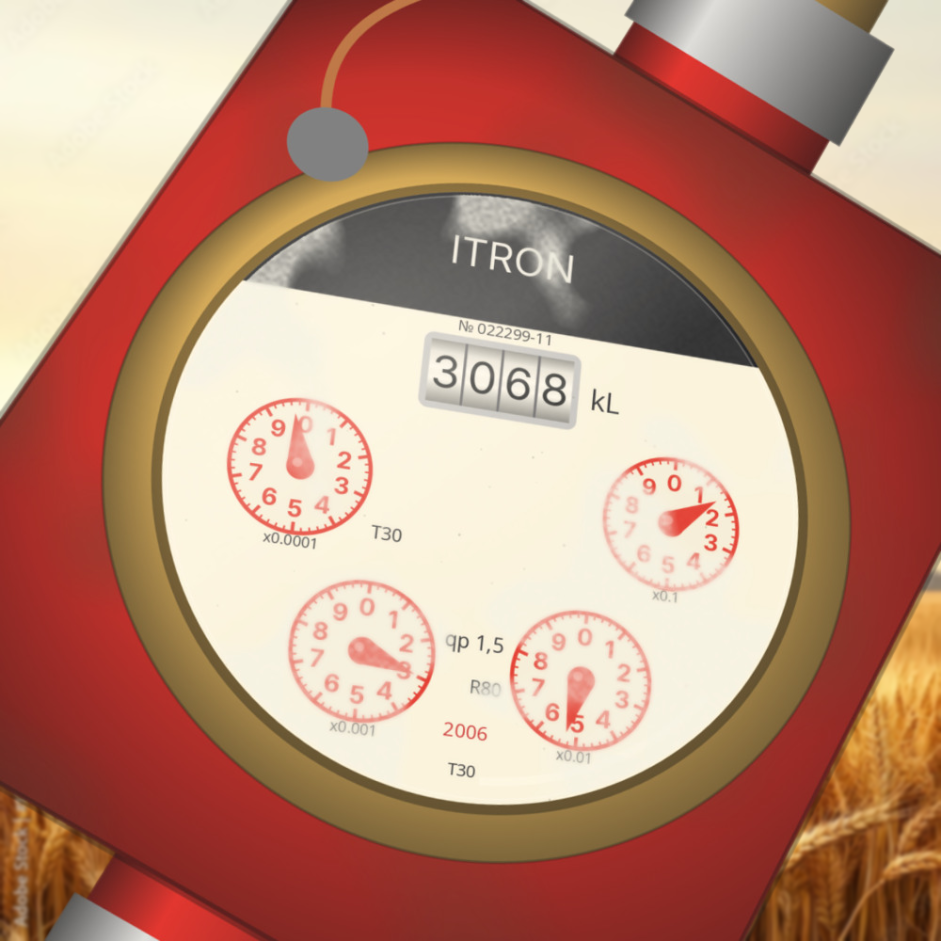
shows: 3068.1529 kL
